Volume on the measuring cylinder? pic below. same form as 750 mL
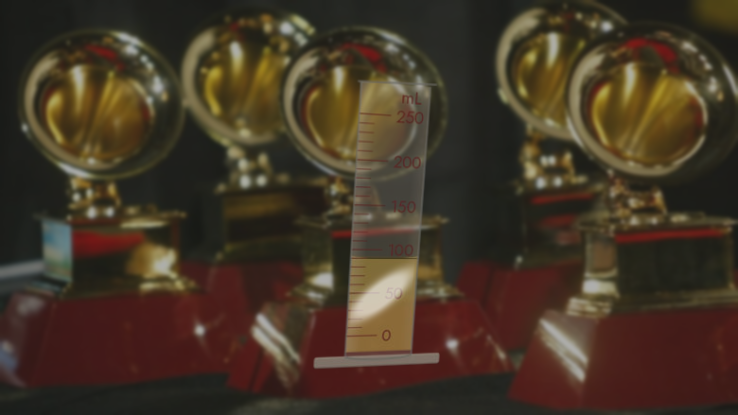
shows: 90 mL
